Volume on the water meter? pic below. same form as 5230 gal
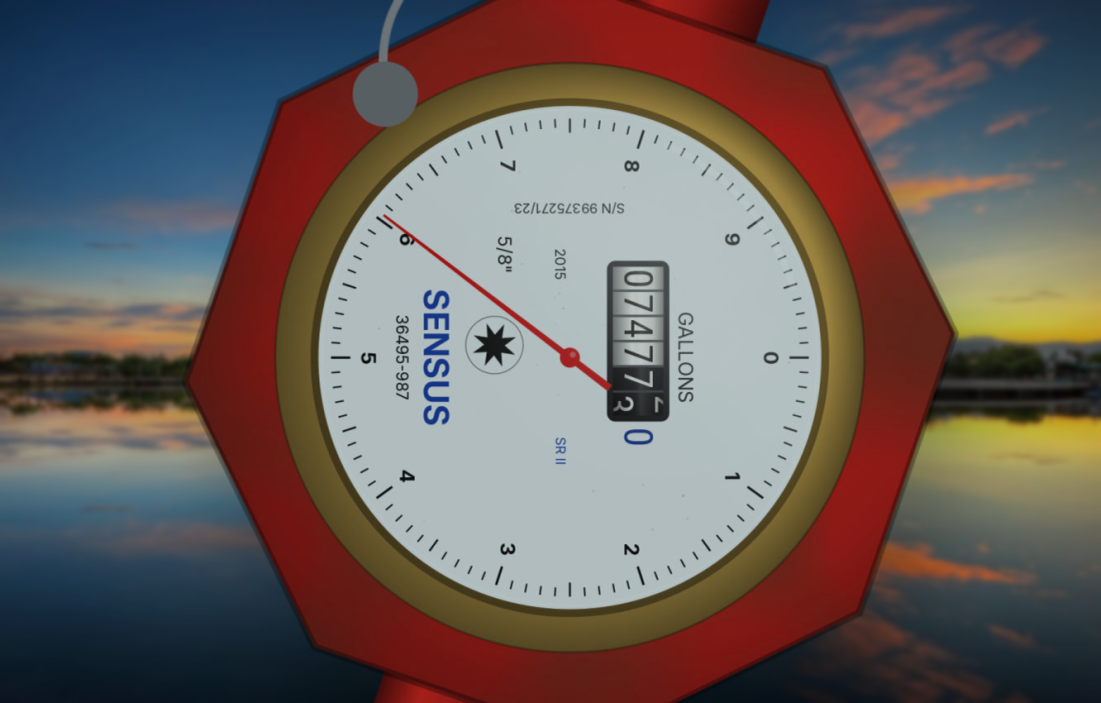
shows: 747726.0 gal
